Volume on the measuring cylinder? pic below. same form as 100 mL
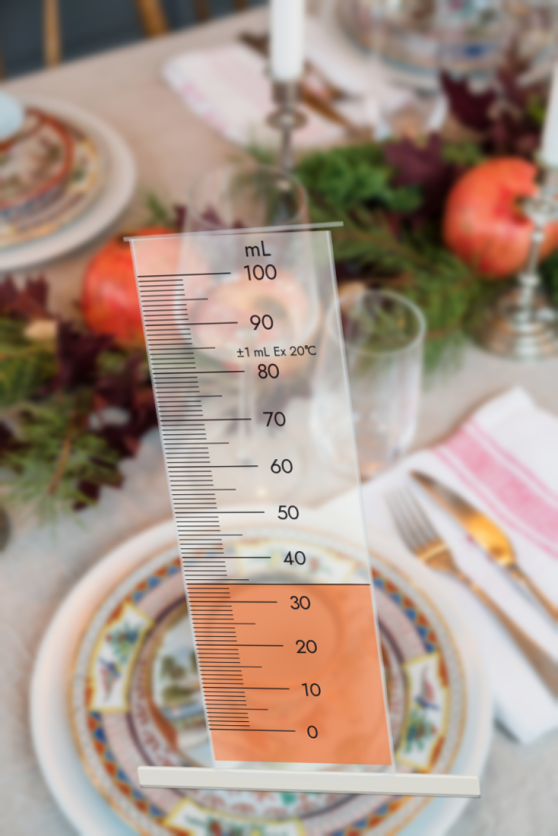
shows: 34 mL
